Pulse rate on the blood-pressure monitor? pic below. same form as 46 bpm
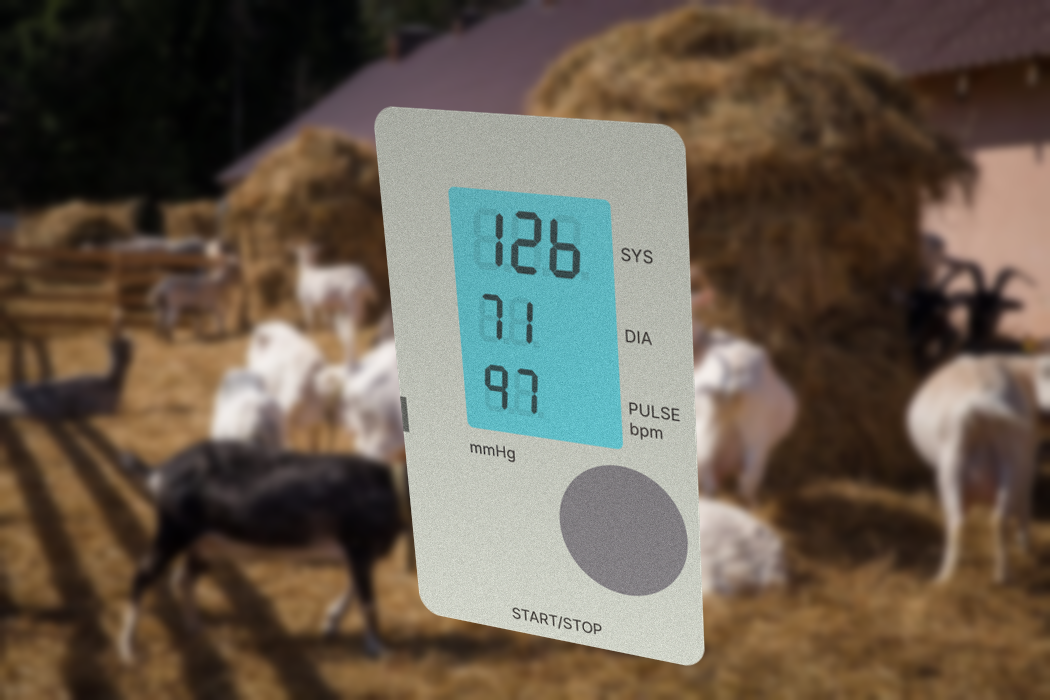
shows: 97 bpm
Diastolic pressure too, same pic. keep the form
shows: 71 mmHg
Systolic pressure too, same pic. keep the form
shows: 126 mmHg
